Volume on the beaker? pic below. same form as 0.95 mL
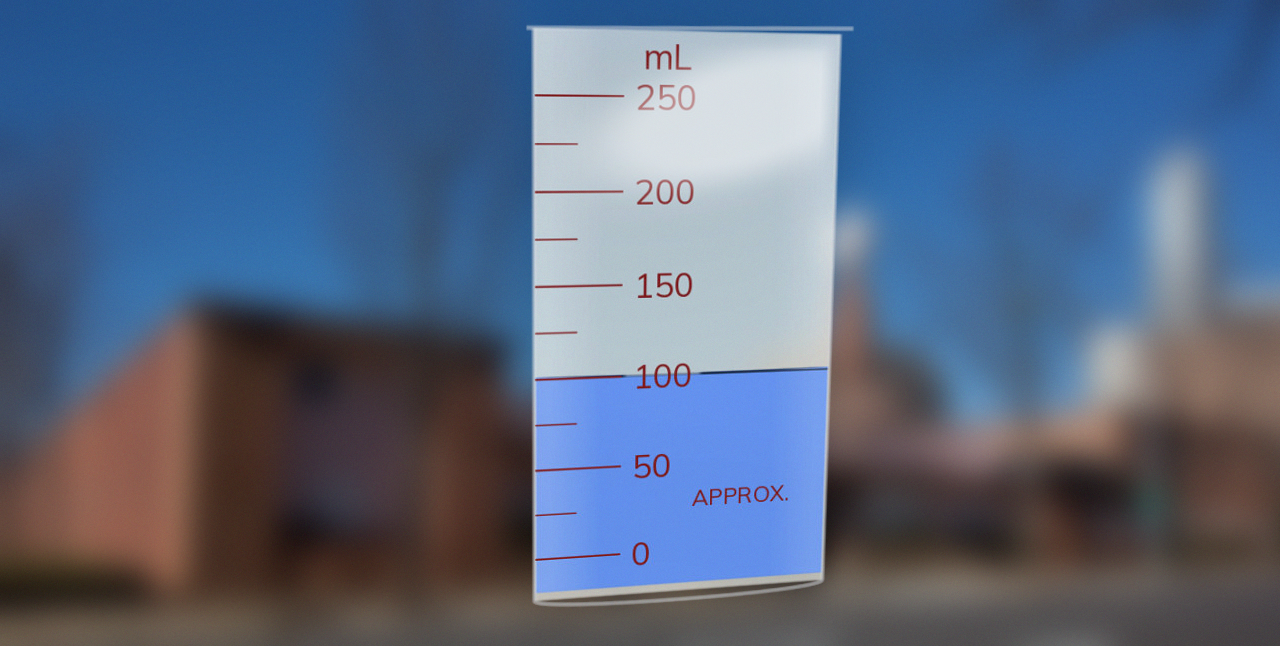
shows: 100 mL
